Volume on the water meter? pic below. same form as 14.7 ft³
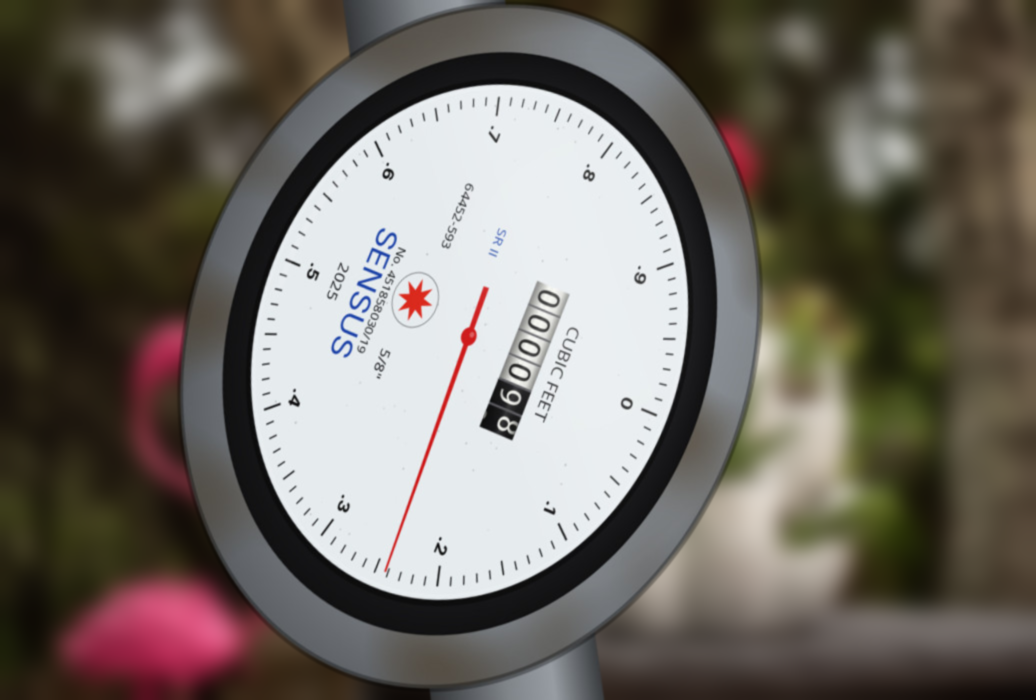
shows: 98.24 ft³
